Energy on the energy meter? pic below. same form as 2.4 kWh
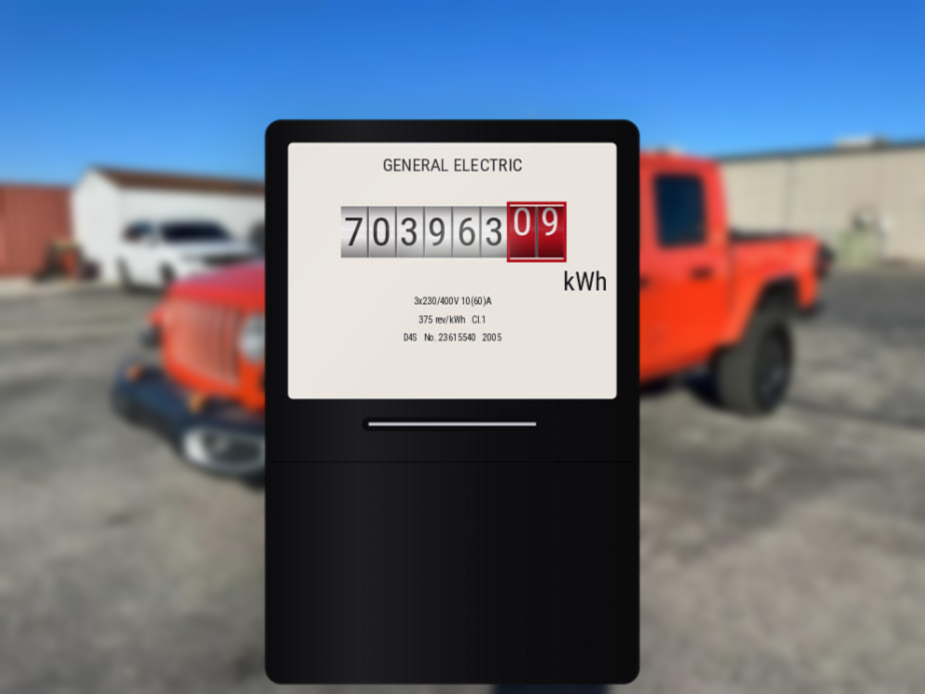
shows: 703963.09 kWh
